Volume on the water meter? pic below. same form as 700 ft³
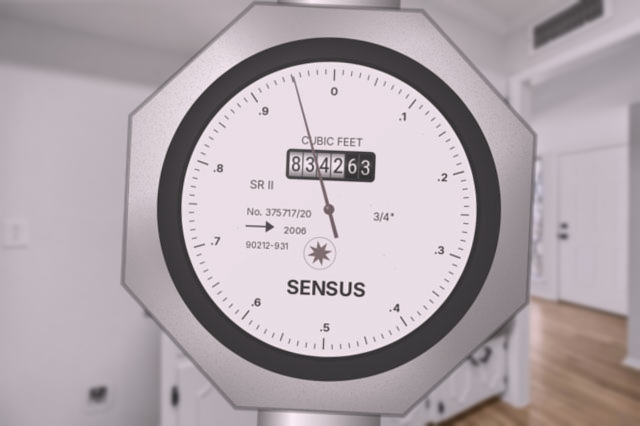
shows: 834262.95 ft³
